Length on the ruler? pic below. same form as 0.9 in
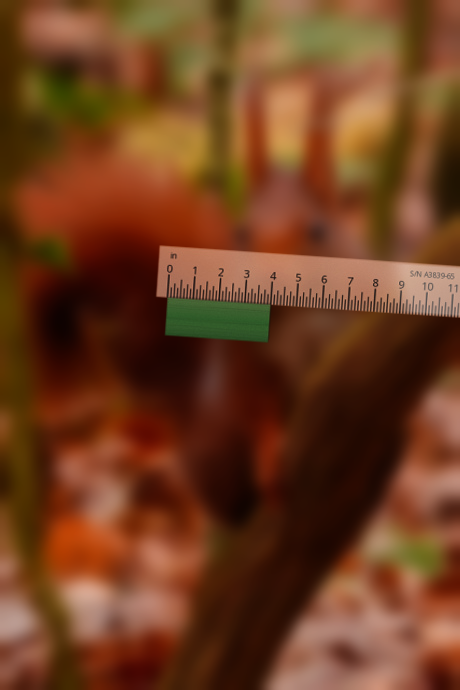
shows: 4 in
